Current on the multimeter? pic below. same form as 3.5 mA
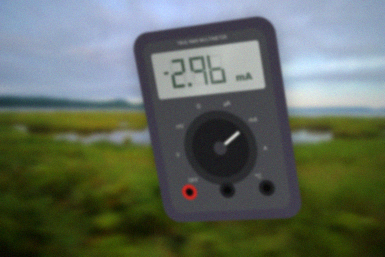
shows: -2.96 mA
